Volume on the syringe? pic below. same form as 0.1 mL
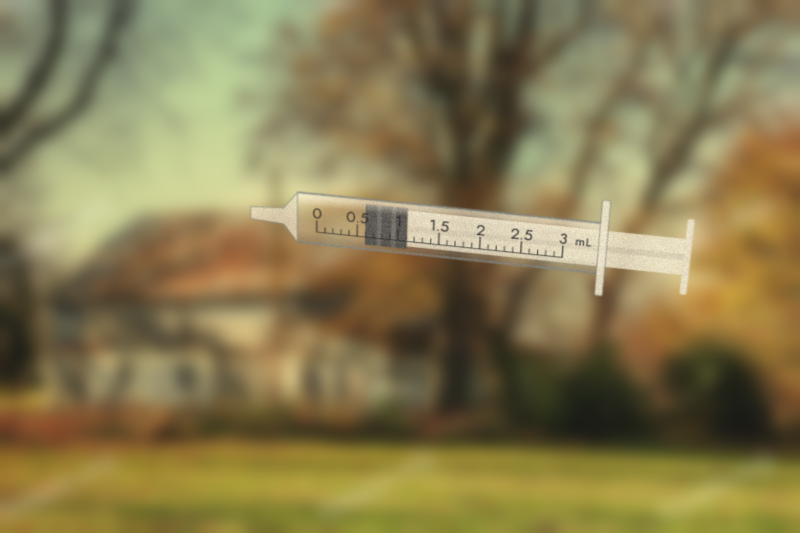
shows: 0.6 mL
